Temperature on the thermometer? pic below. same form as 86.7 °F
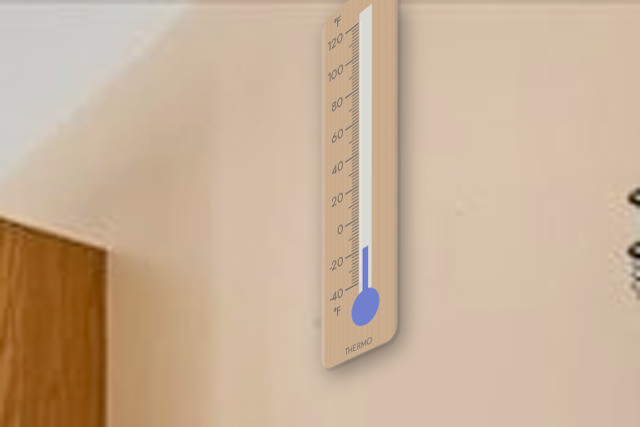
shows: -20 °F
